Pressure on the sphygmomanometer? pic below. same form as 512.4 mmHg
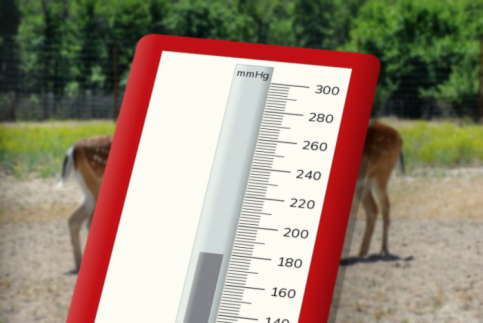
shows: 180 mmHg
